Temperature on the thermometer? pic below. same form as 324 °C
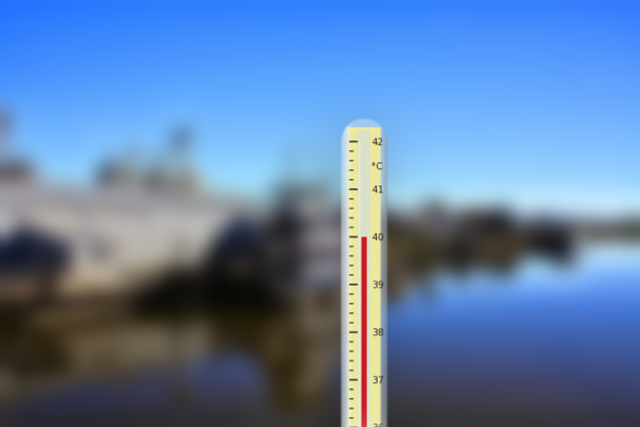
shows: 40 °C
